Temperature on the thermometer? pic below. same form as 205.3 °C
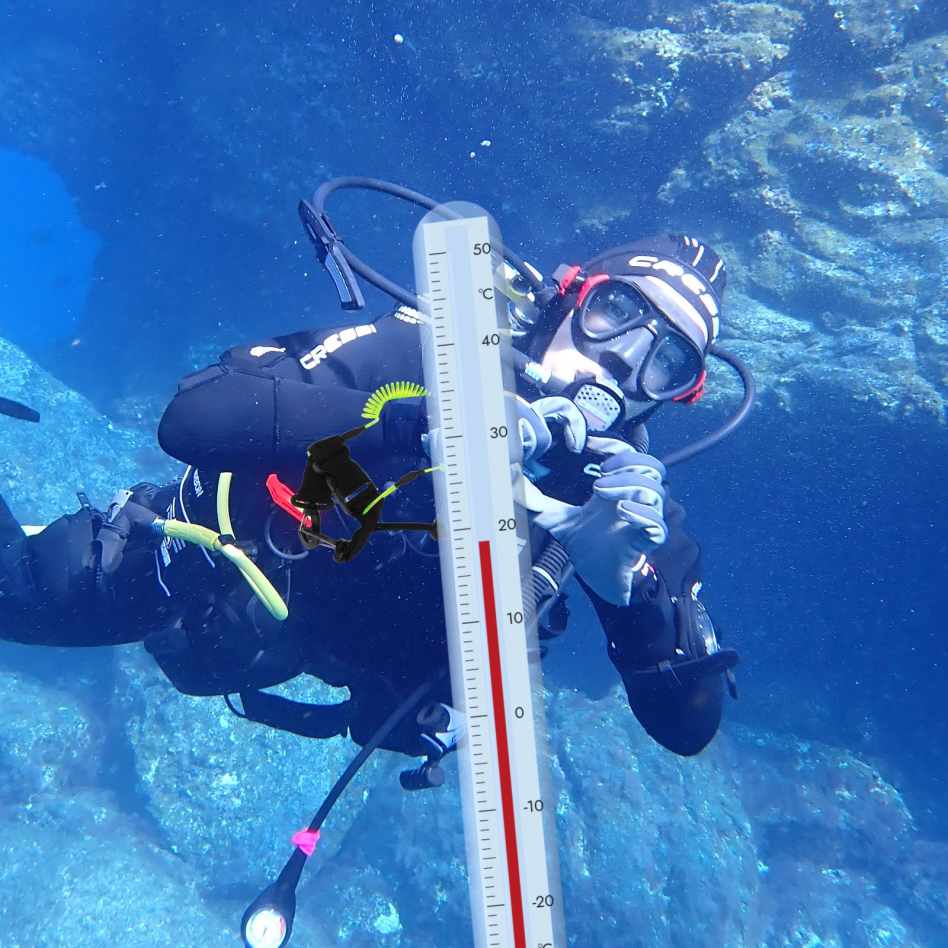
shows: 18.5 °C
